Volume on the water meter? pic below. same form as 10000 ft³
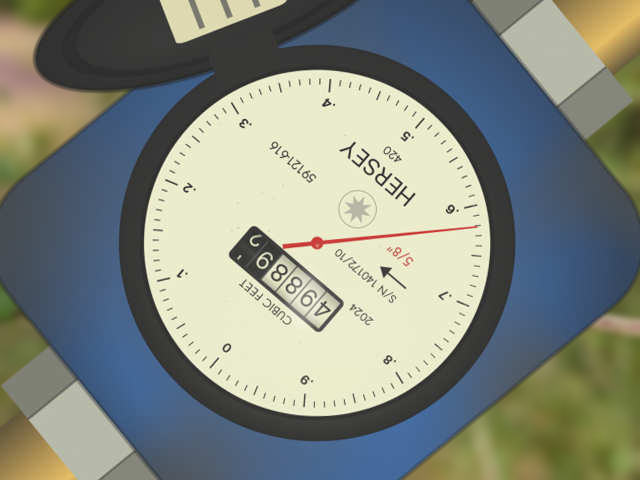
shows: 498891.62 ft³
